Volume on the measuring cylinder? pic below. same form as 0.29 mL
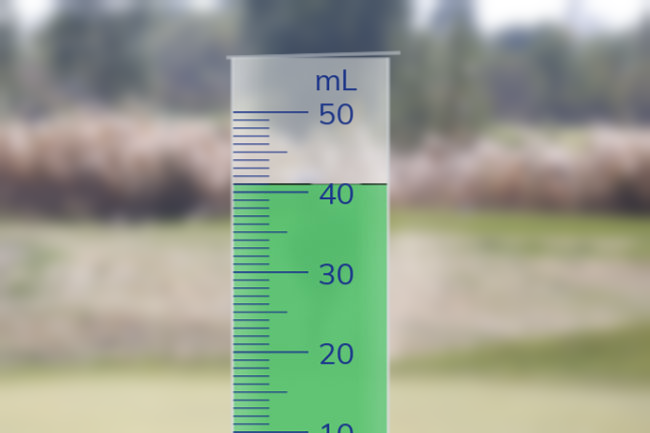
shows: 41 mL
